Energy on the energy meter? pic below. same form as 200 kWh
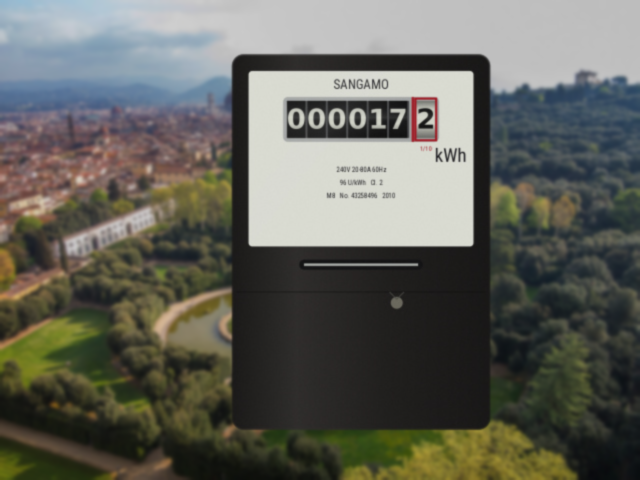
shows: 17.2 kWh
